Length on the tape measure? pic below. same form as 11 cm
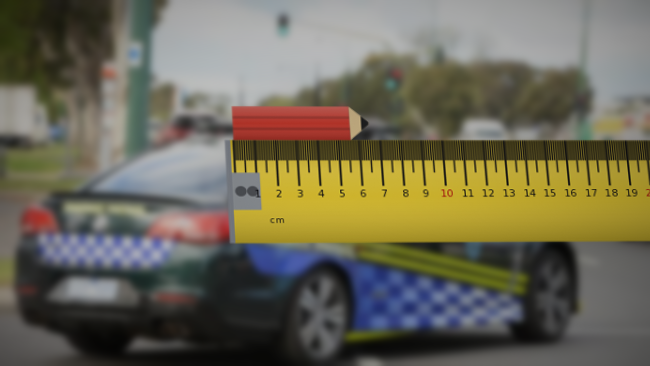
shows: 6.5 cm
